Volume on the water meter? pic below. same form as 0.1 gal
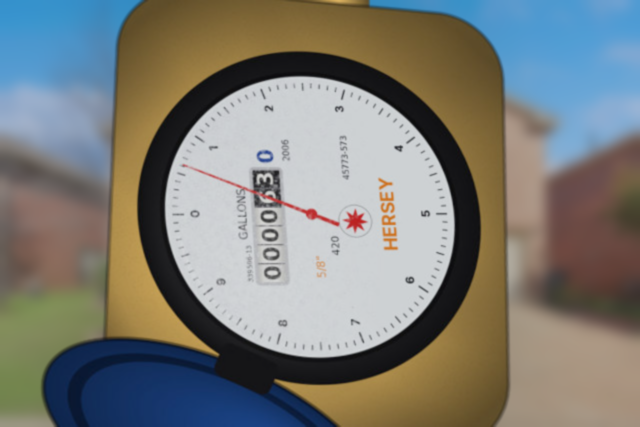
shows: 630.6 gal
